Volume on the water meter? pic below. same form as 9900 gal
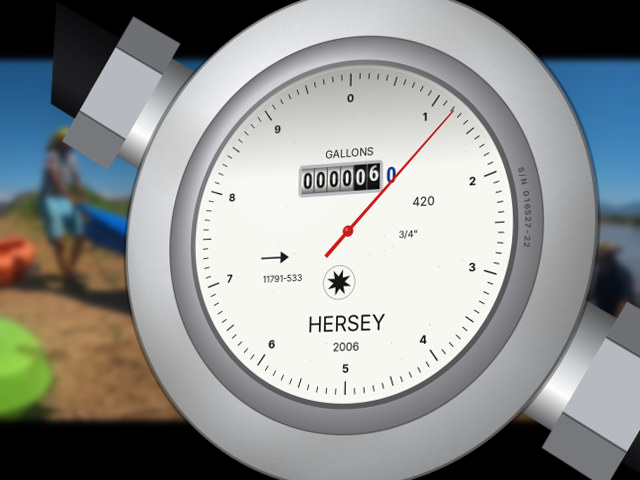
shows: 61.2 gal
